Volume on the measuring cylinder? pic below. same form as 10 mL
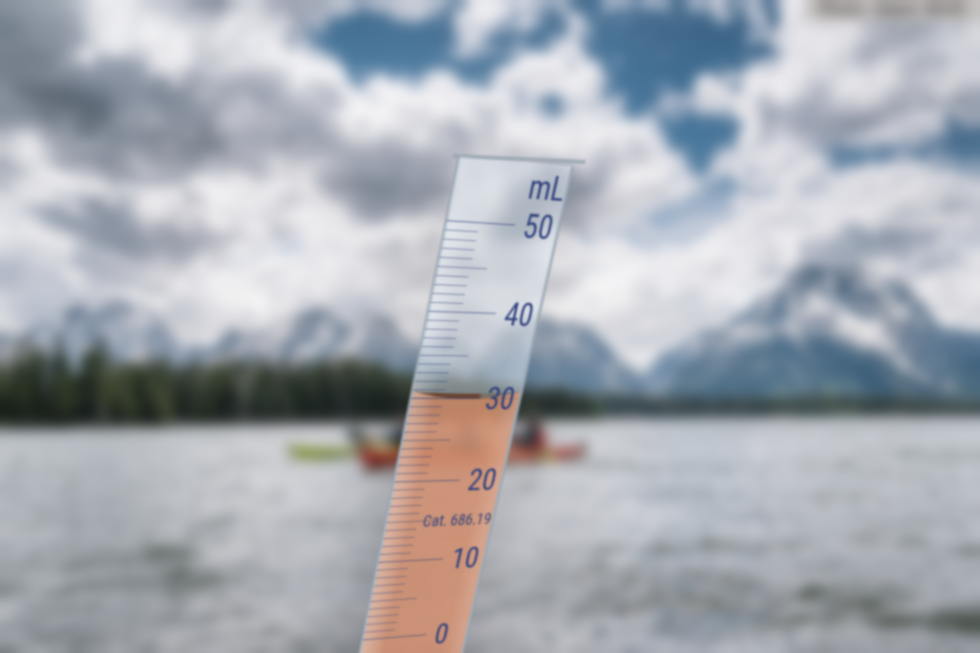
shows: 30 mL
